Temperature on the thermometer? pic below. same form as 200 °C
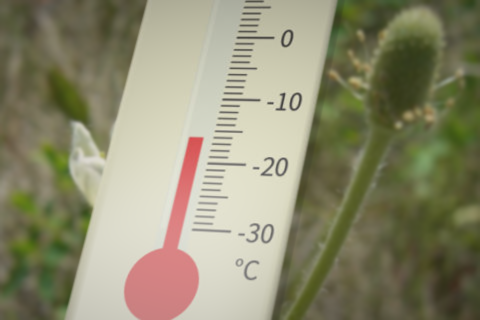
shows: -16 °C
